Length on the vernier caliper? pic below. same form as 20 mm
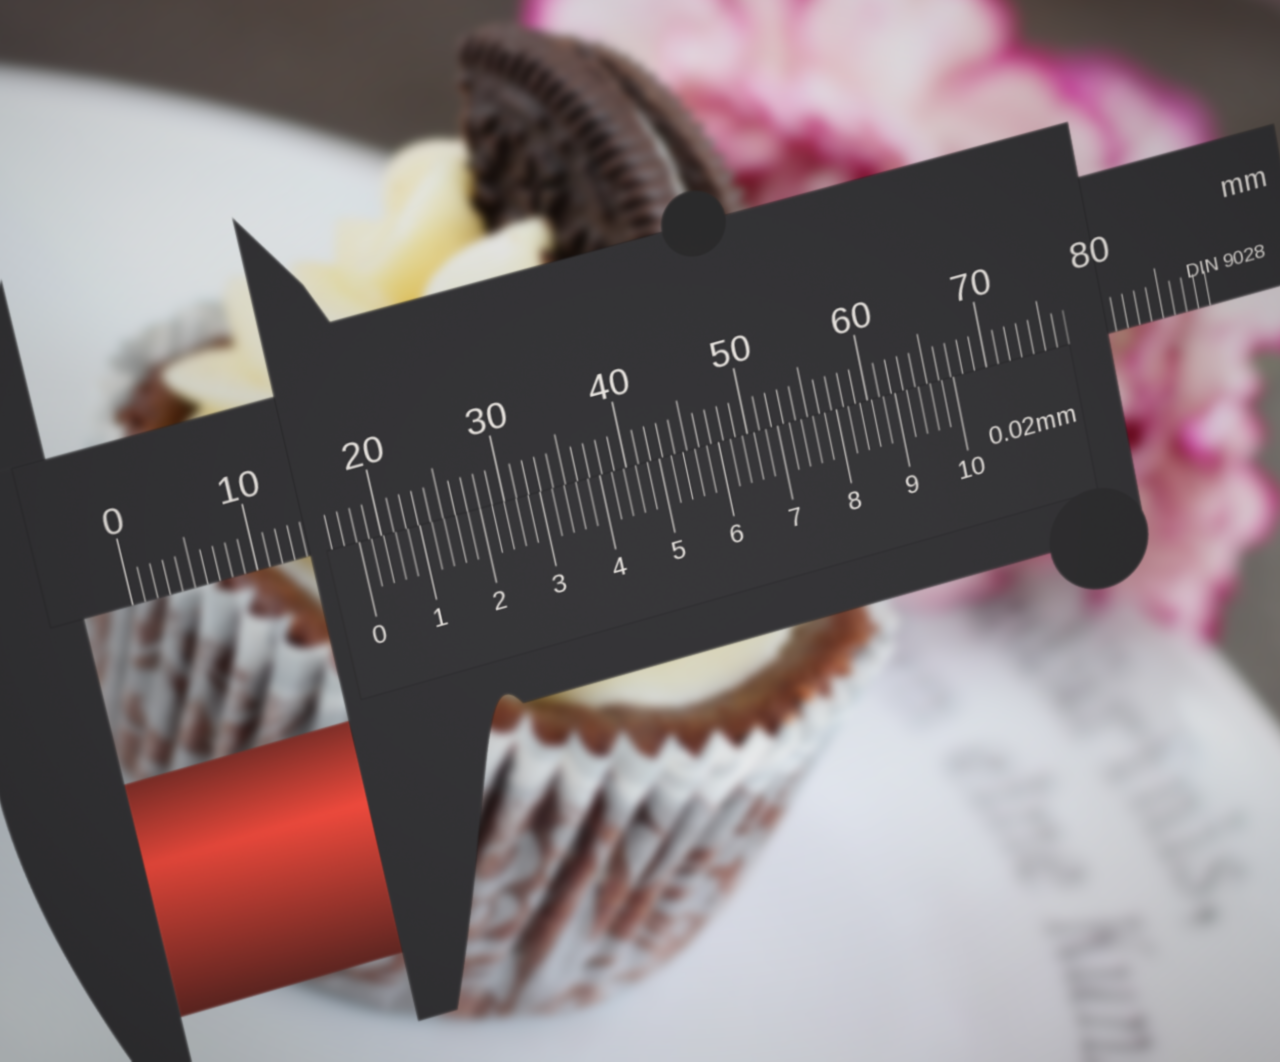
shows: 18.2 mm
